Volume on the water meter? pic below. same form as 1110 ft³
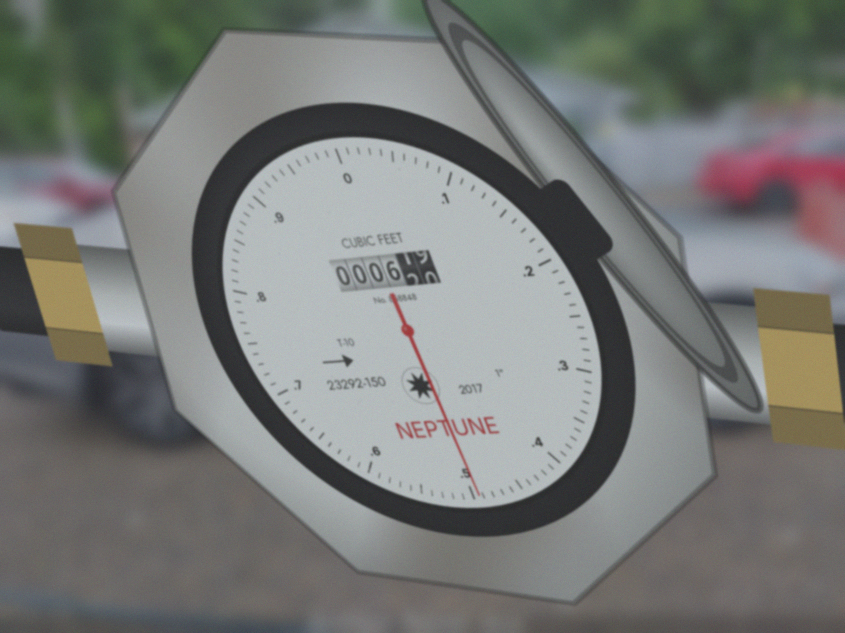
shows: 619.49 ft³
